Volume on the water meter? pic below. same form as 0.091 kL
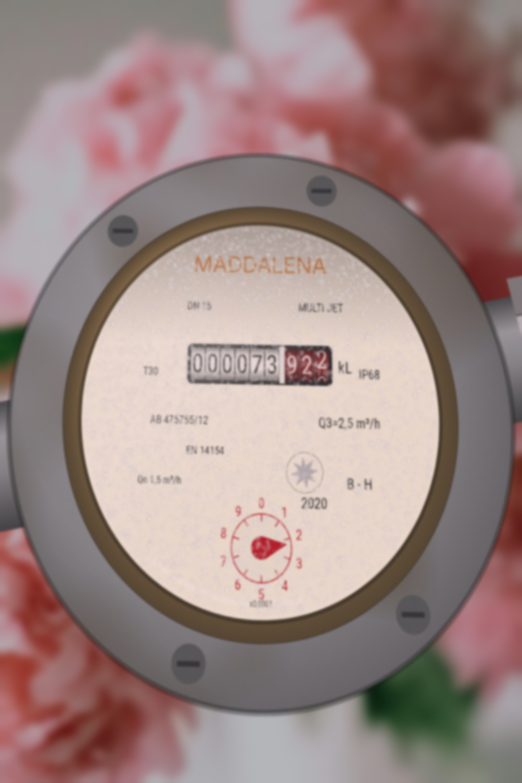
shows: 73.9222 kL
